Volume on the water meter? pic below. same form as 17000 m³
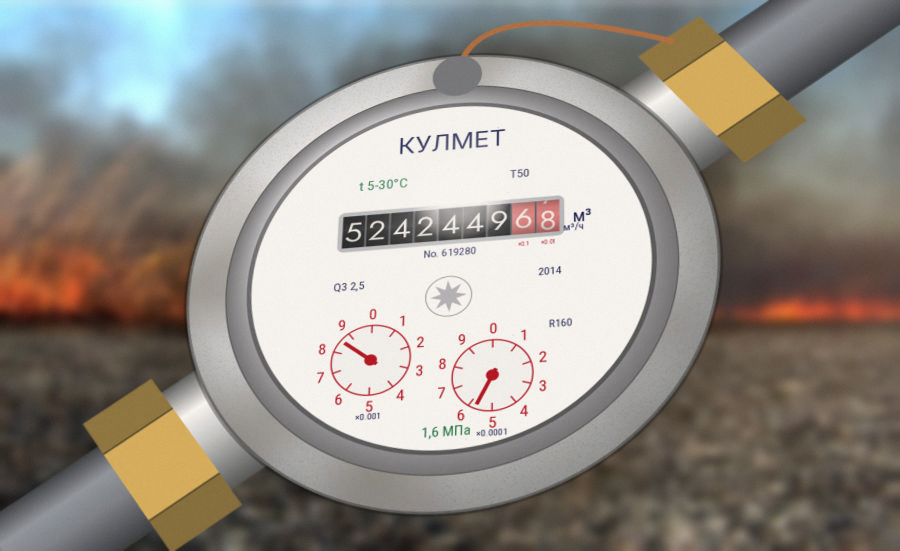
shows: 5242449.6785 m³
